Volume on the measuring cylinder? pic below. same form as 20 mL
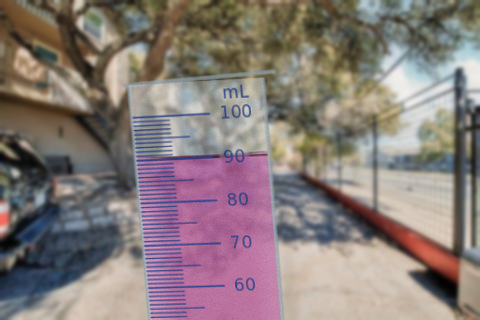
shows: 90 mL
